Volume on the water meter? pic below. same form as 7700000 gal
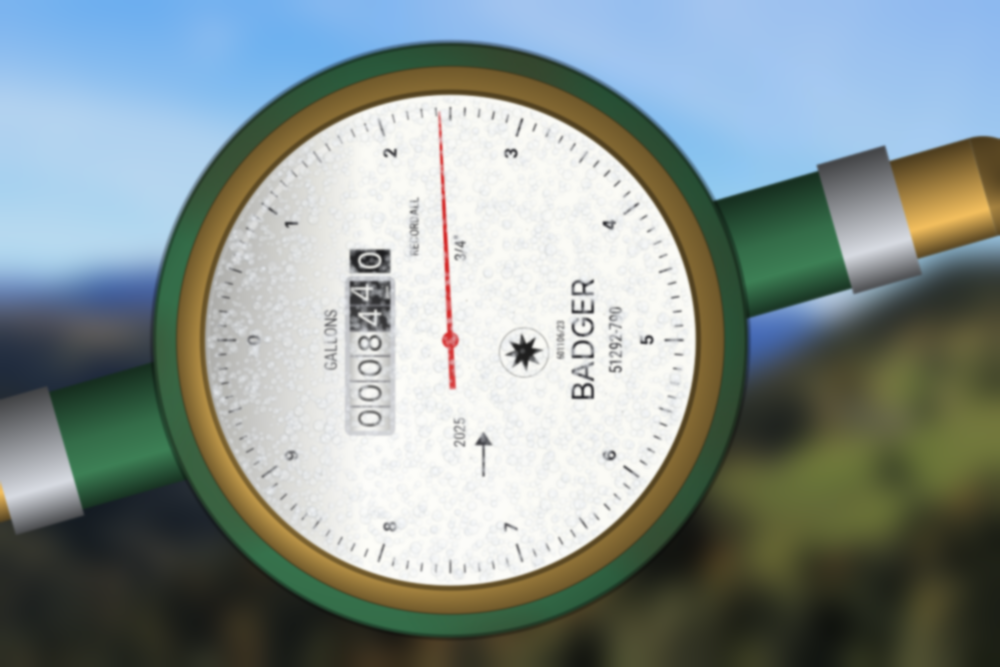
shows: 8442.4 gal
